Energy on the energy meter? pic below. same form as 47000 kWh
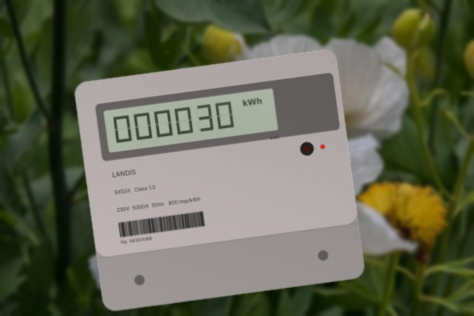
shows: 30 kWh
